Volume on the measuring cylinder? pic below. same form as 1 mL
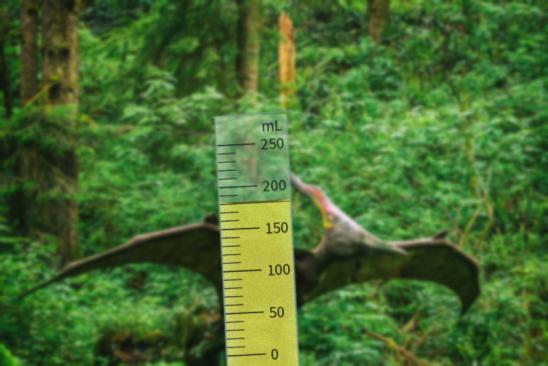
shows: 180 mL
